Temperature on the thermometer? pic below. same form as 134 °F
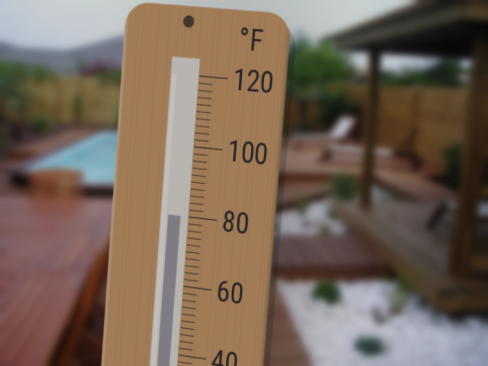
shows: 80 °F
